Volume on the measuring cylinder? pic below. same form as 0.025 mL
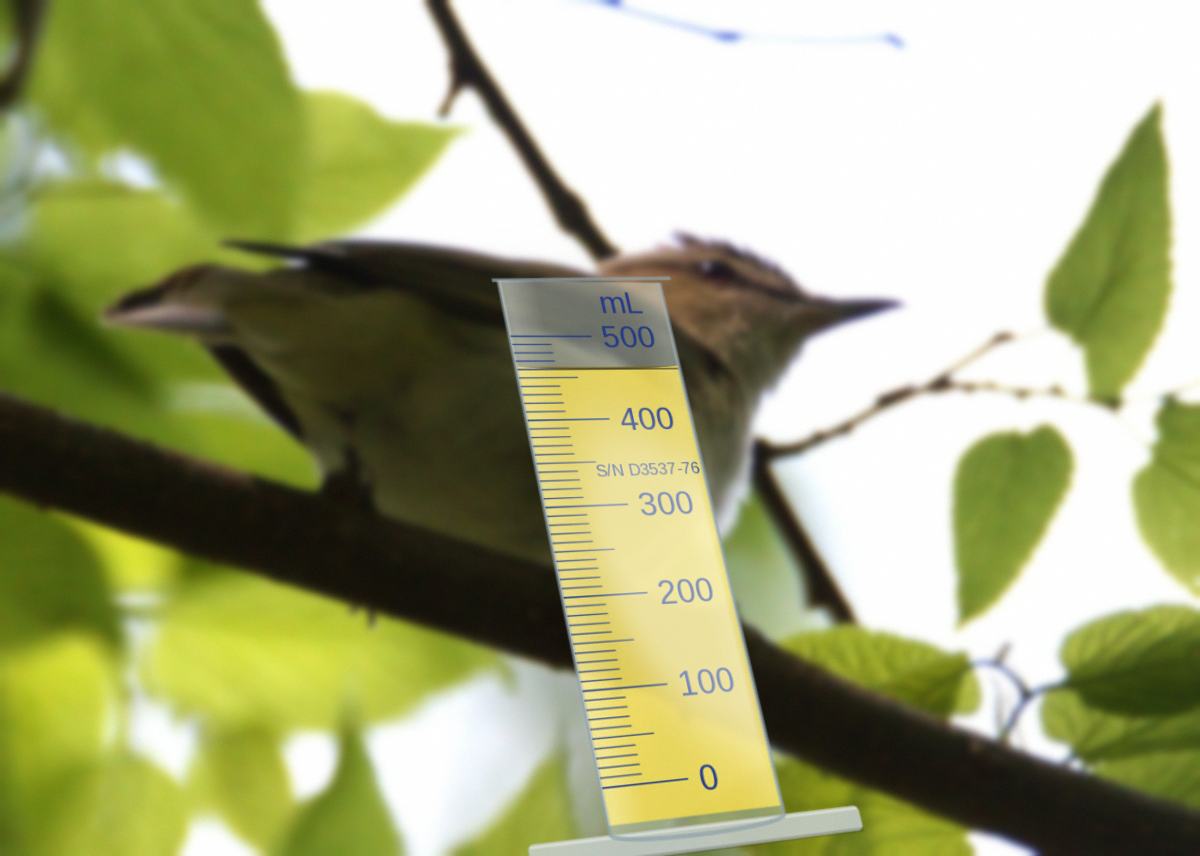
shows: 460 mL
